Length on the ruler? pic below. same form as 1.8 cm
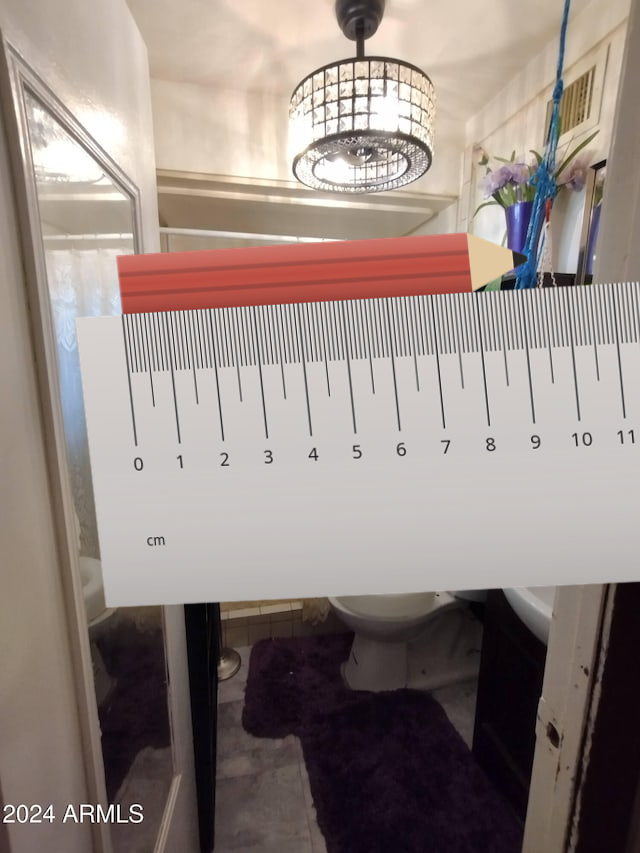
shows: 9.2 cm
